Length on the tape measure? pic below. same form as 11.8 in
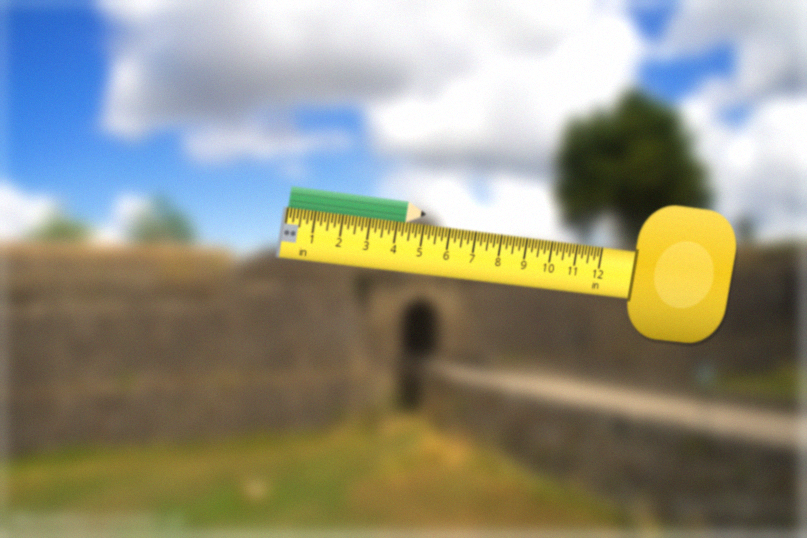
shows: 5 in
